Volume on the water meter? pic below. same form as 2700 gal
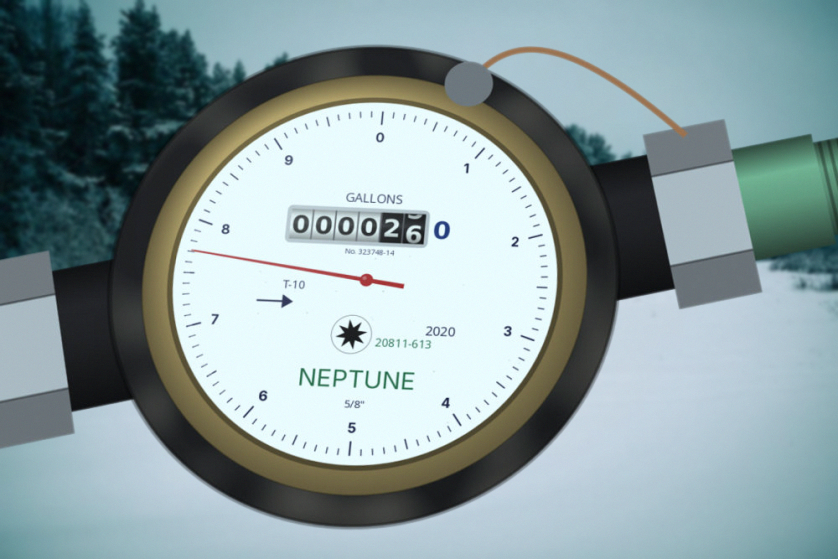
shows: 257.7 gal
